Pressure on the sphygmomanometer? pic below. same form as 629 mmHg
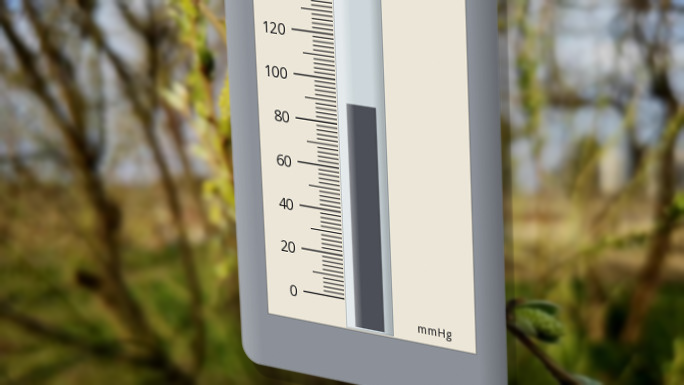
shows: 90 mmHg
